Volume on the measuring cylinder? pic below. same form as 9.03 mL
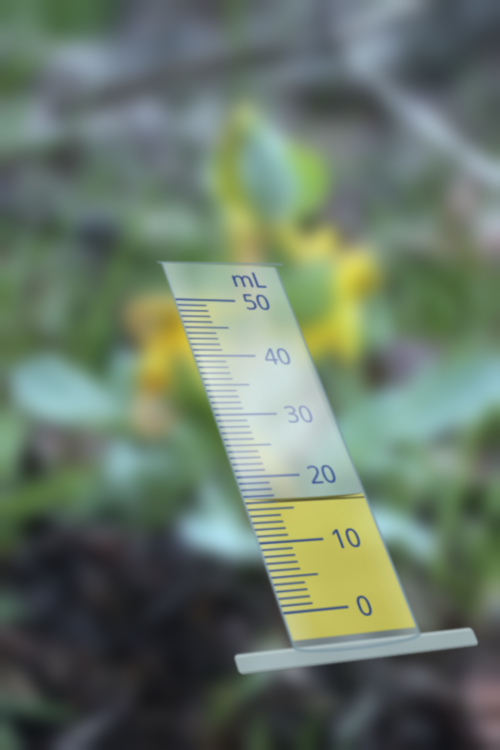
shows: 16 mL
